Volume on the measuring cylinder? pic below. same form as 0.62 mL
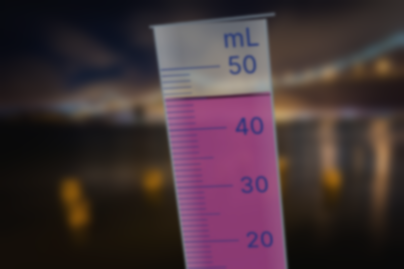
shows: 45 mL
